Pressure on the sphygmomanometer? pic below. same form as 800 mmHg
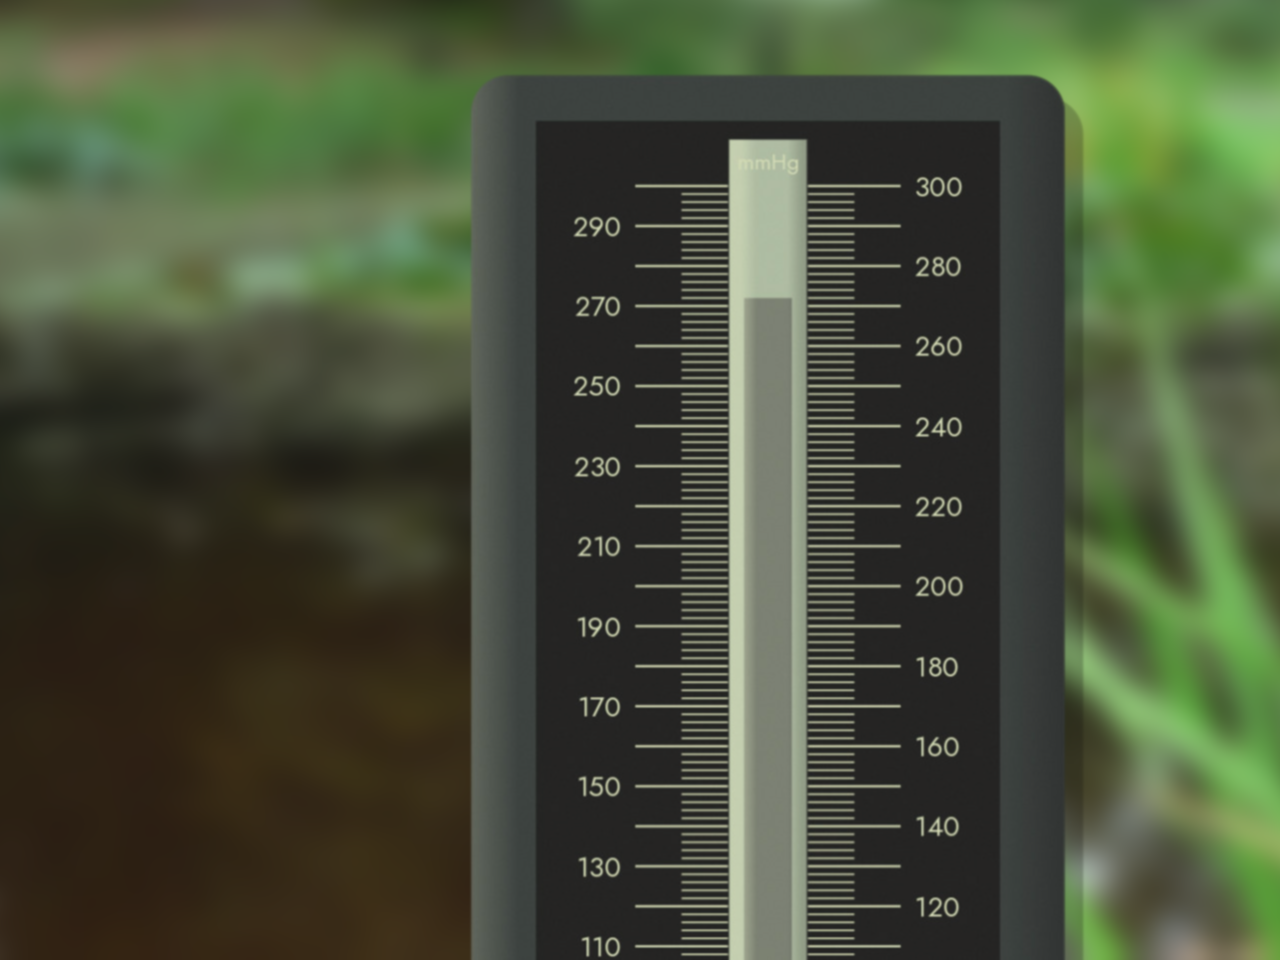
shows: 272 mmHg
